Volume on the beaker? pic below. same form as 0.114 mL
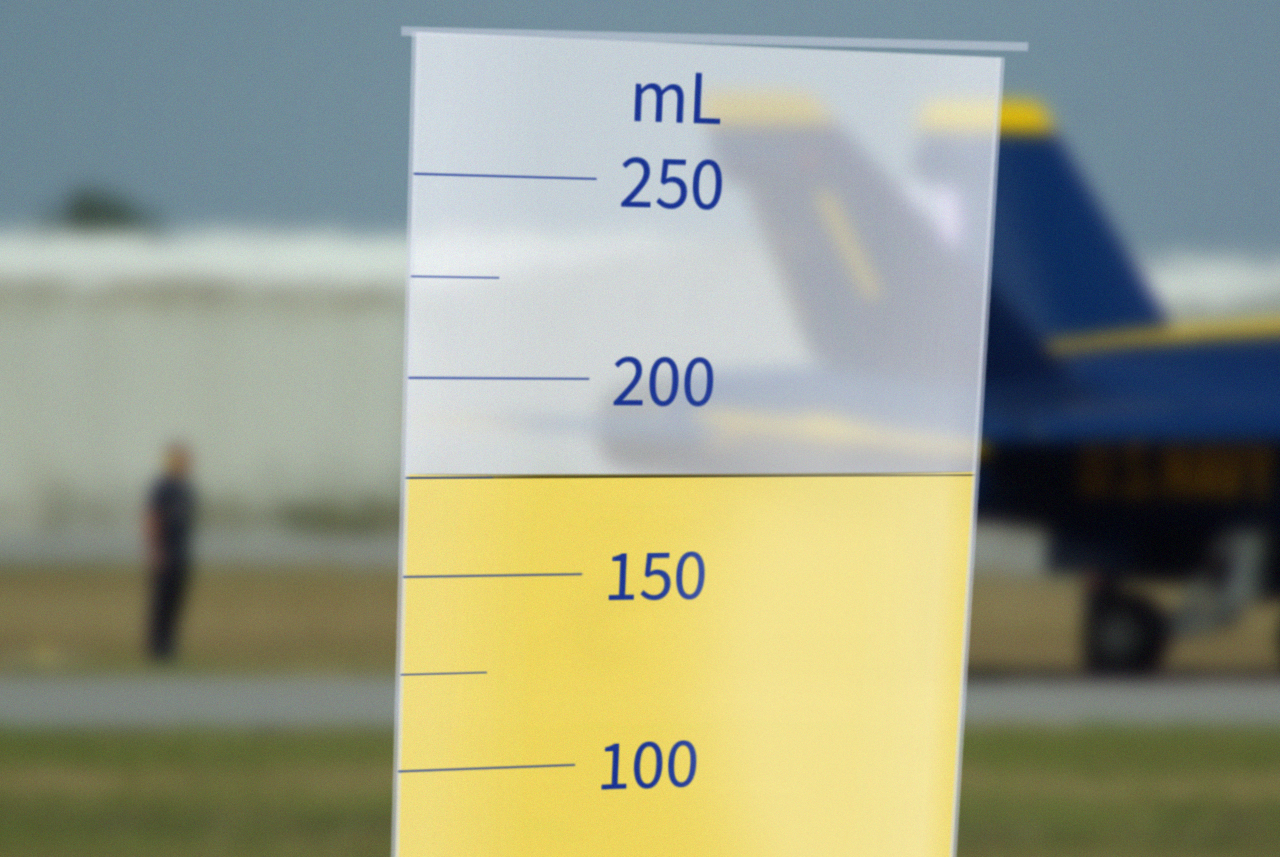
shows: 175 mL
